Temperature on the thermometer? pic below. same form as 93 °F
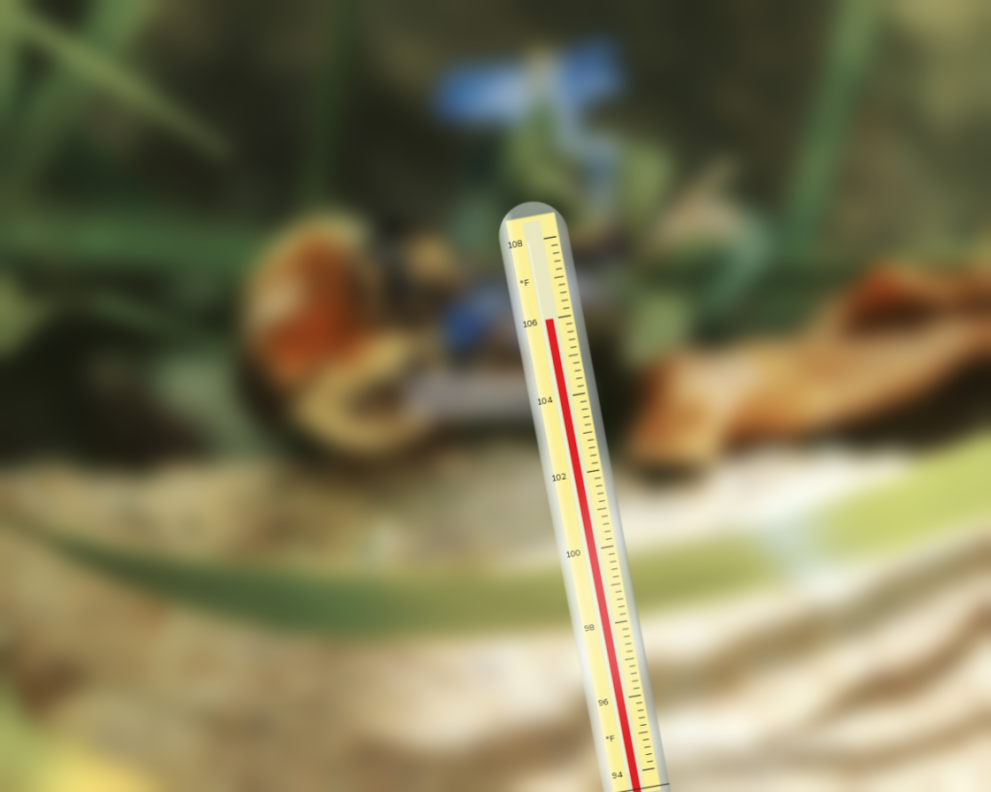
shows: 106 °F
